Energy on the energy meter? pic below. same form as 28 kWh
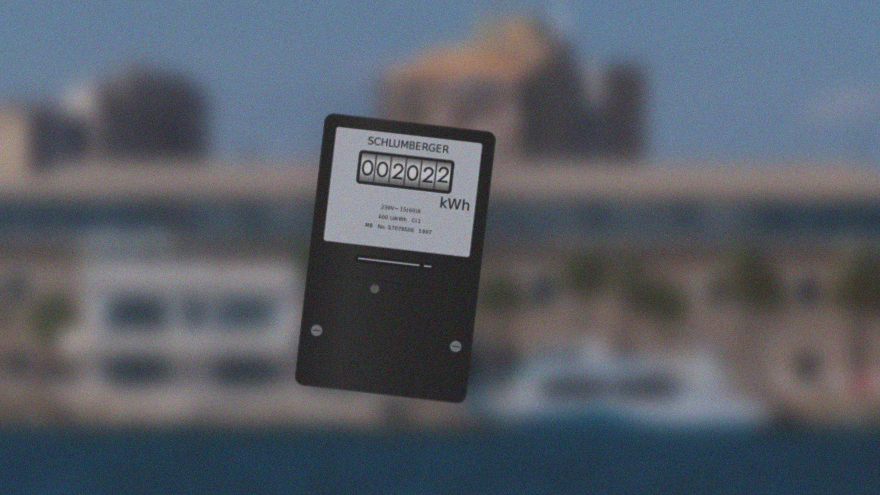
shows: 2022 kWh
